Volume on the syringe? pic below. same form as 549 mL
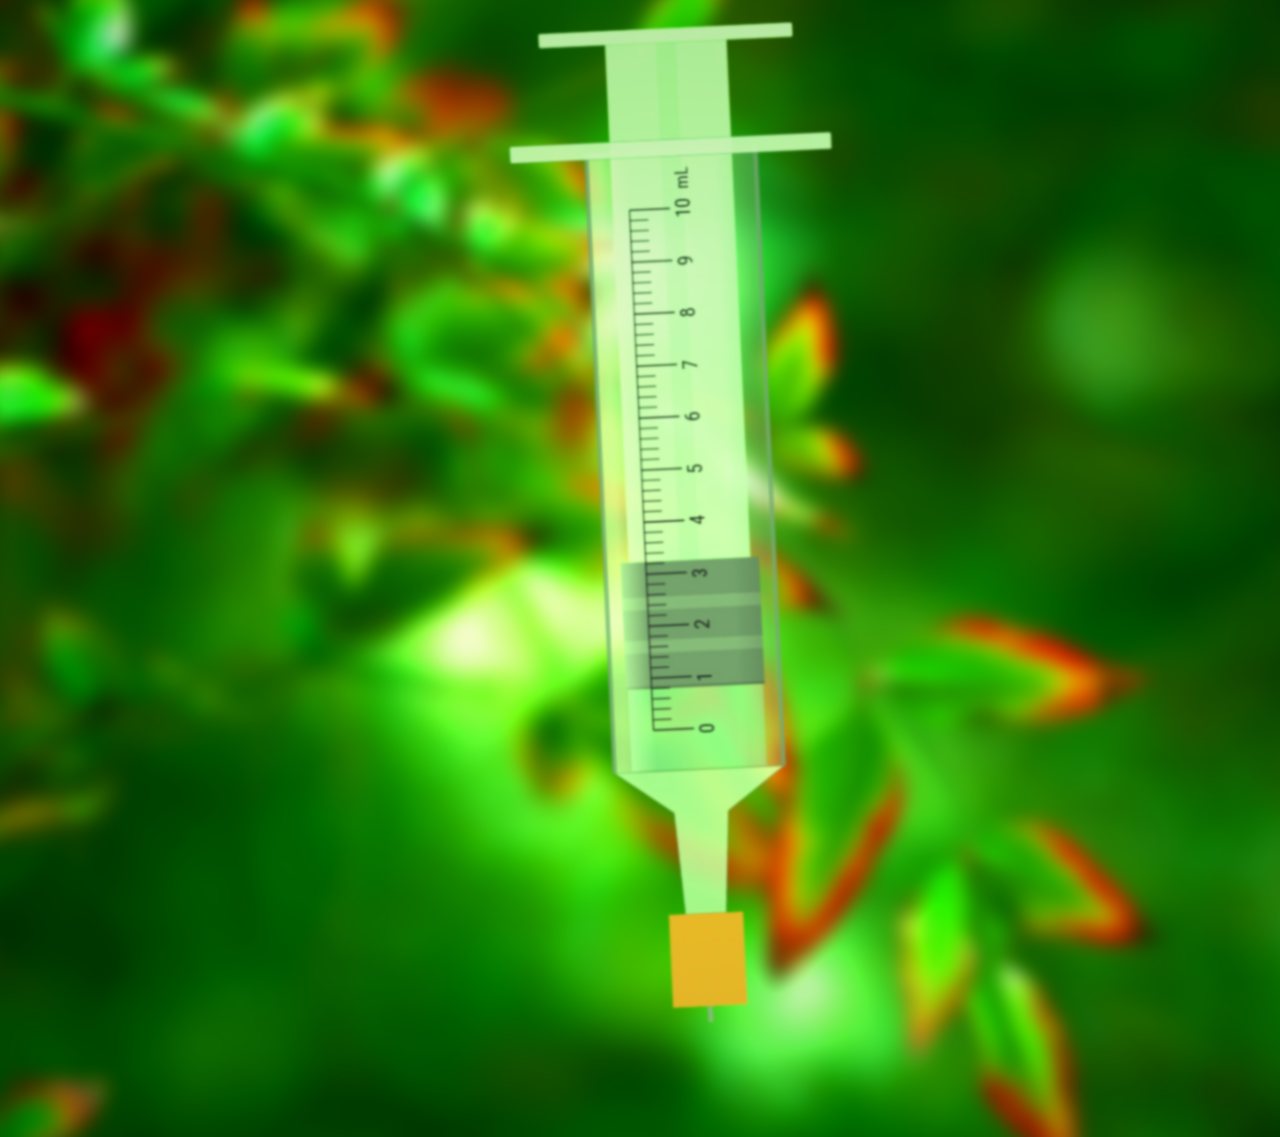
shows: 0.8 mL
